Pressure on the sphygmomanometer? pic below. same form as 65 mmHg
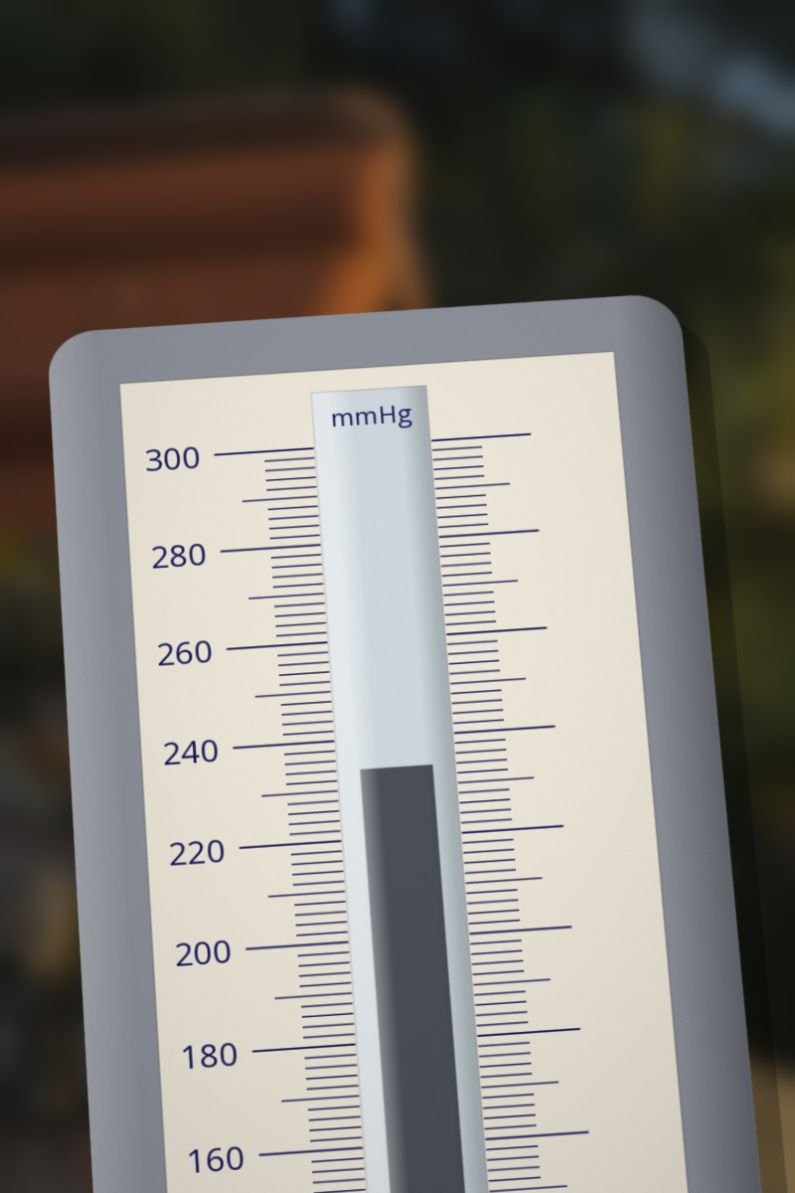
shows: 234 mmHg
